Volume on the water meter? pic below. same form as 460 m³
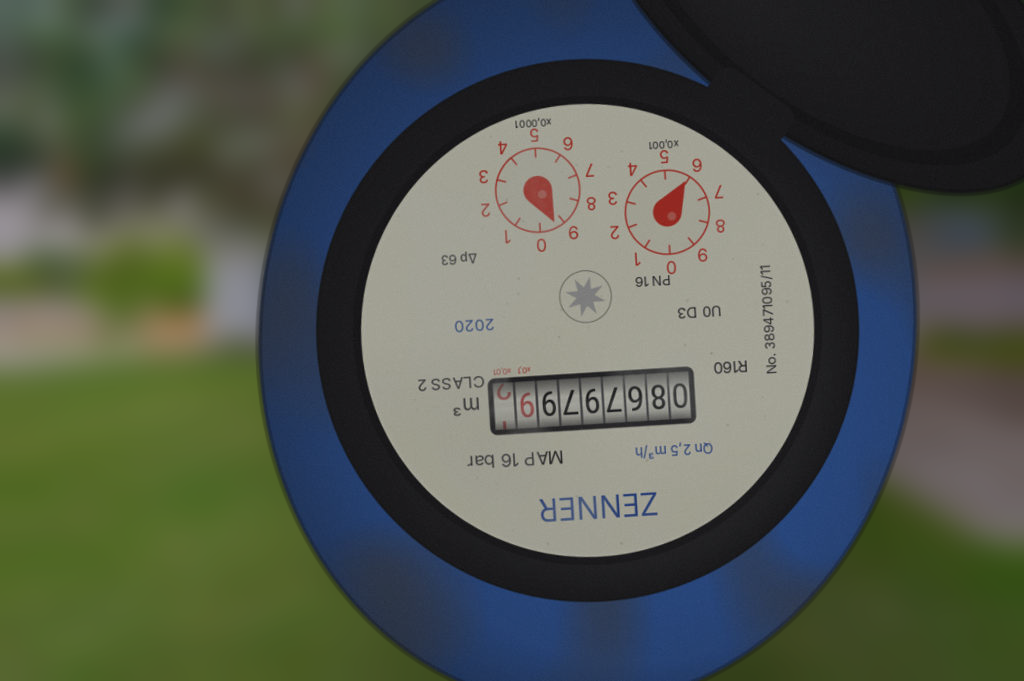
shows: 867979.9159 m³
